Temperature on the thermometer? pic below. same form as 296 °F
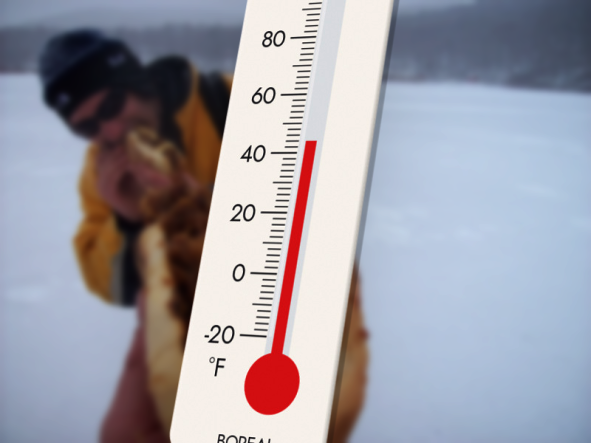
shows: 44 °F
